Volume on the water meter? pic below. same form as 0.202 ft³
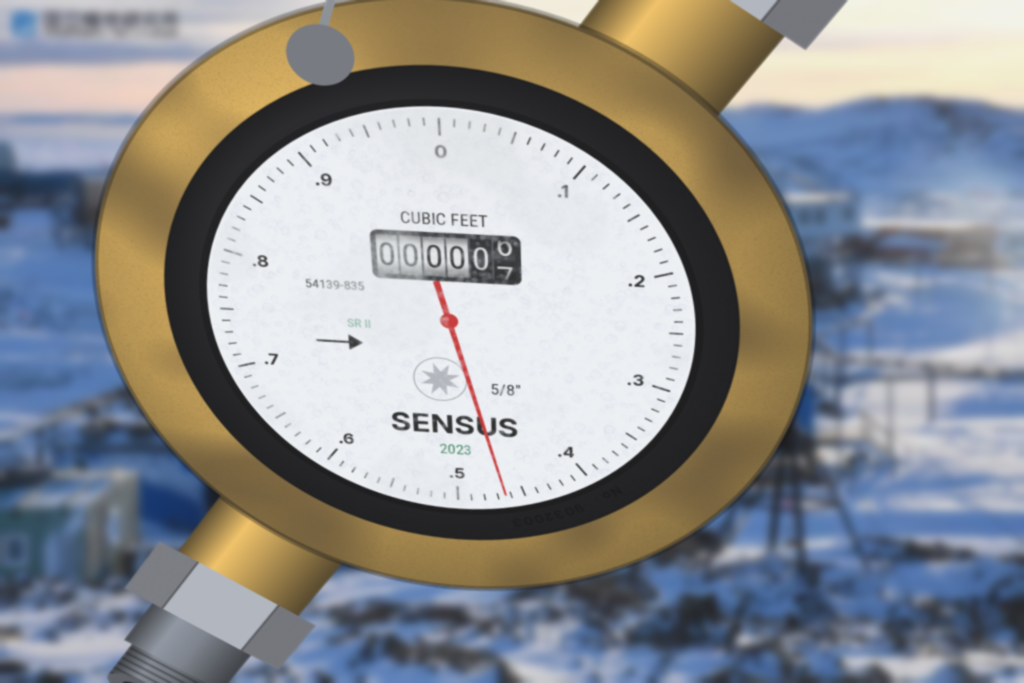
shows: 6.46 ft³
